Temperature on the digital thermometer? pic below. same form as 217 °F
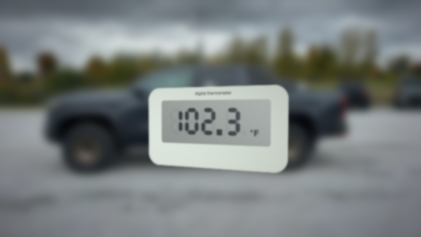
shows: 102.3 °F
